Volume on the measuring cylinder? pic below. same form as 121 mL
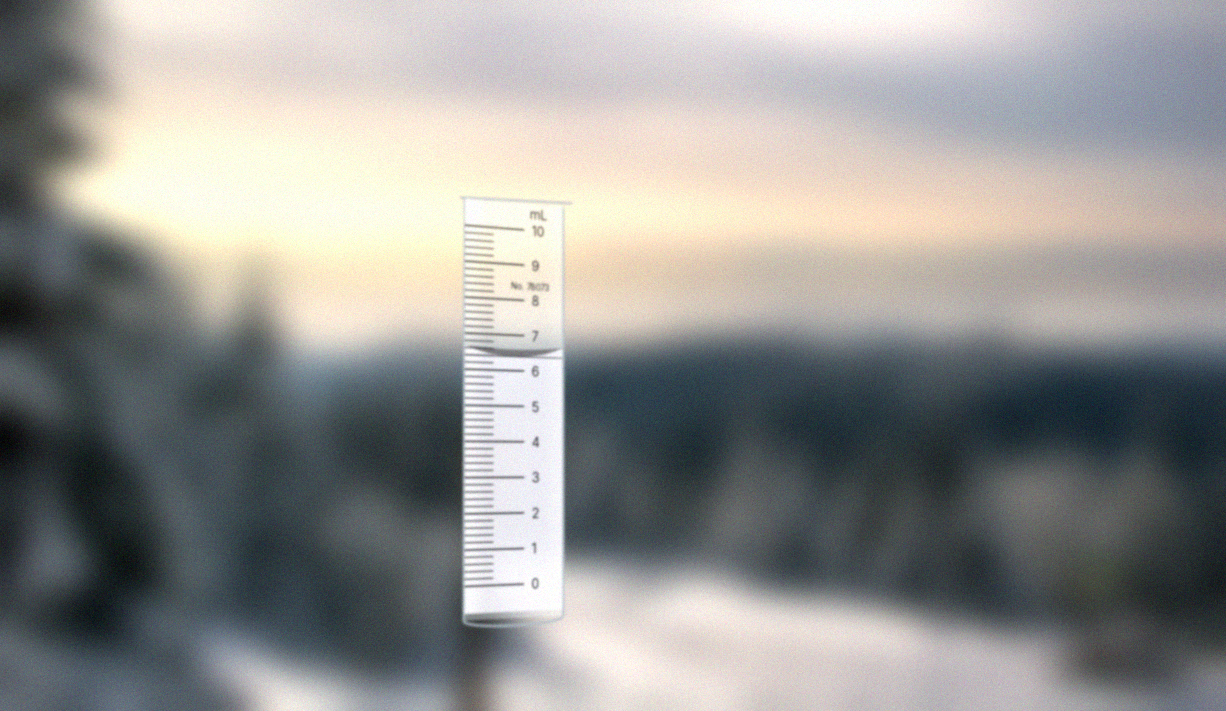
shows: 6.4 mL
